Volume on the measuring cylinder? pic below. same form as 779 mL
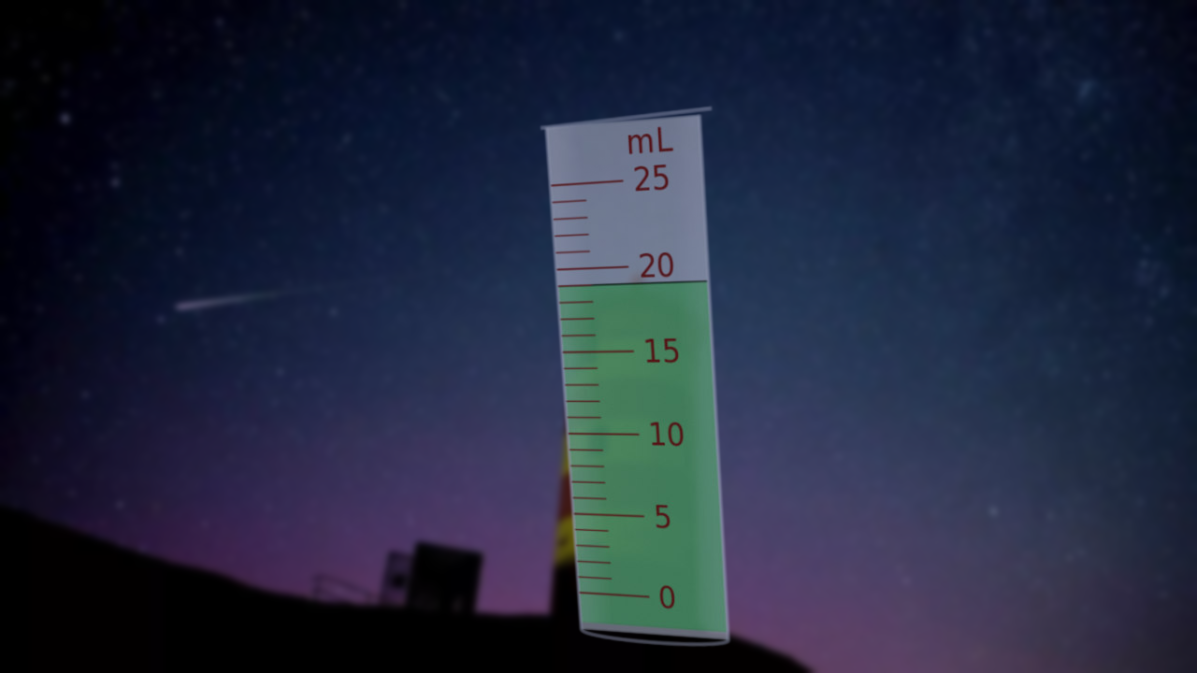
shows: 19 mL
